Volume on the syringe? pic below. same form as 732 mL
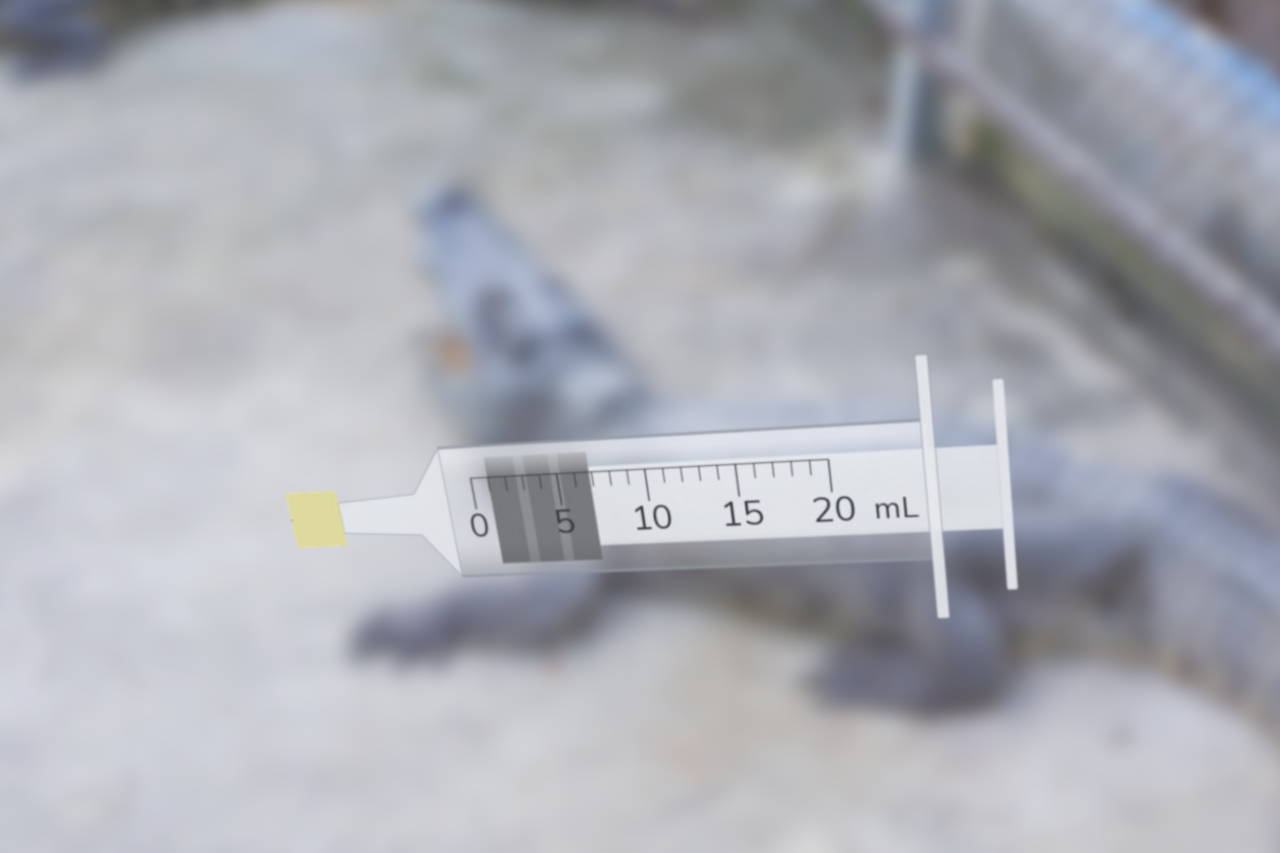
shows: 1 mL
